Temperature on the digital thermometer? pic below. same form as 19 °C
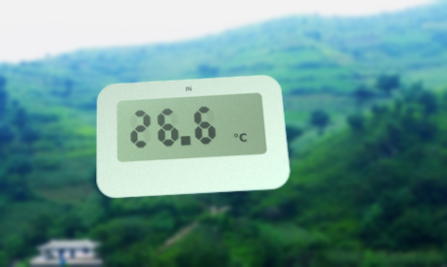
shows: 26.6 °C
